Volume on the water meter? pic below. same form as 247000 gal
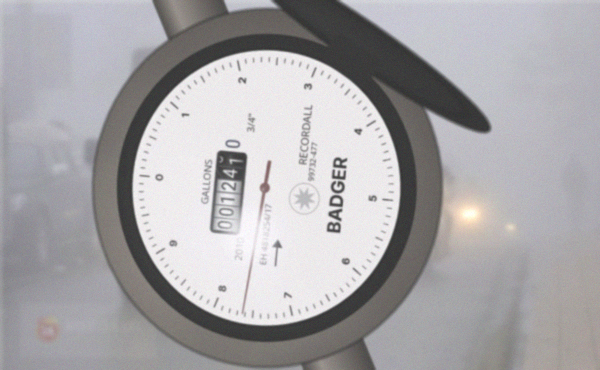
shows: 12407.6 gal
